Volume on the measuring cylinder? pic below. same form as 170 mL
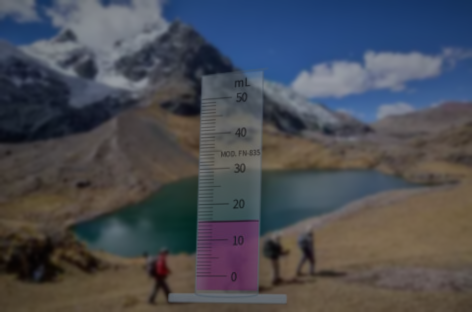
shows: 15 mL
